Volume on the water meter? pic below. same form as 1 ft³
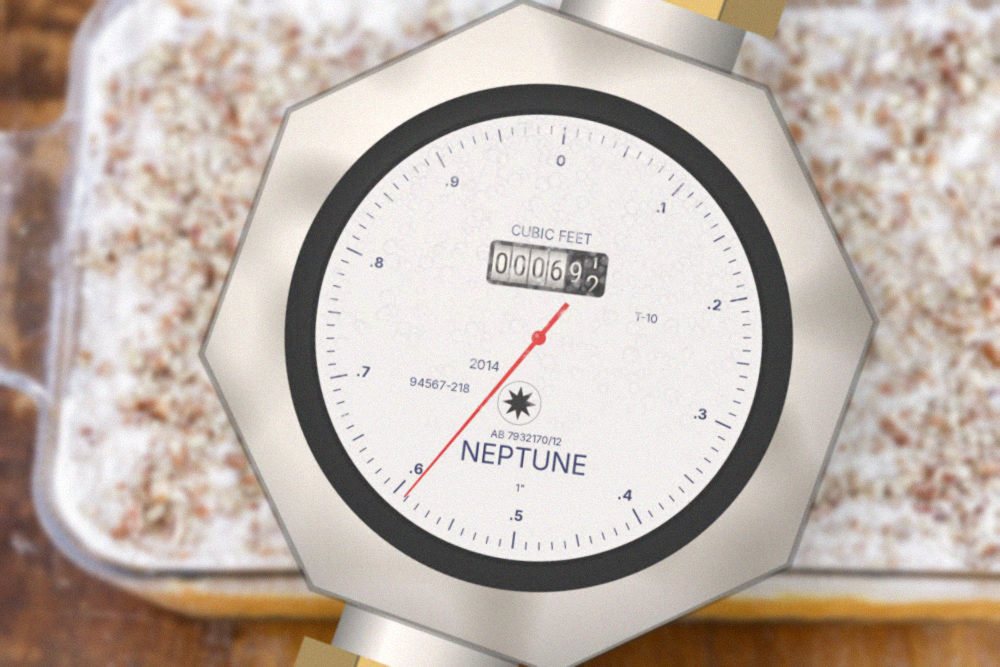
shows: 691.59 ft³
